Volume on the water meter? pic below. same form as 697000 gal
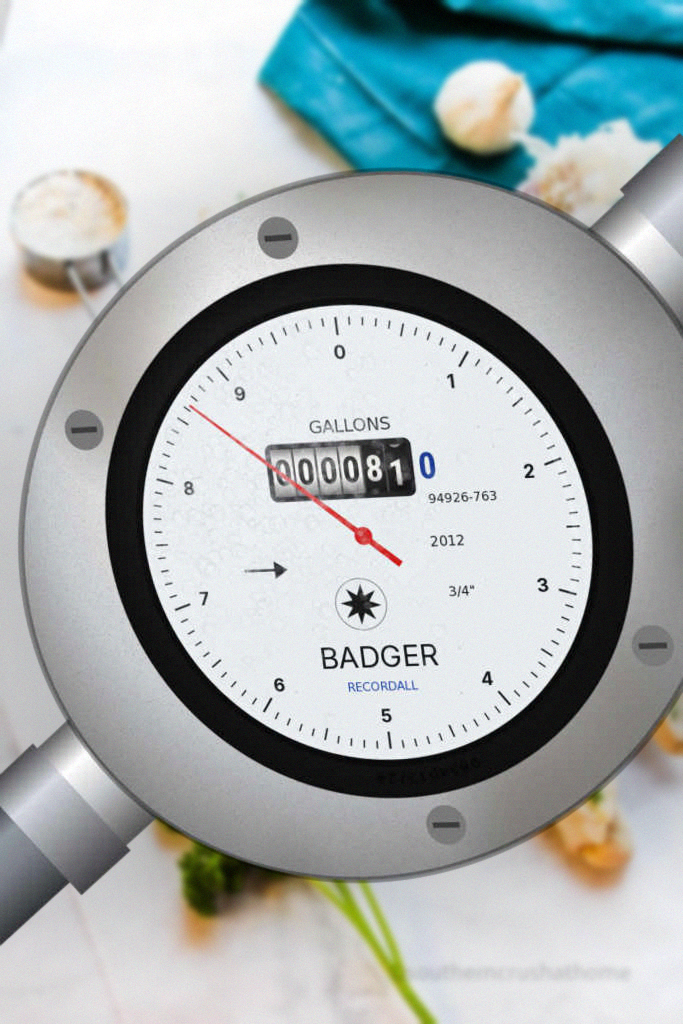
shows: 808.6 gal
